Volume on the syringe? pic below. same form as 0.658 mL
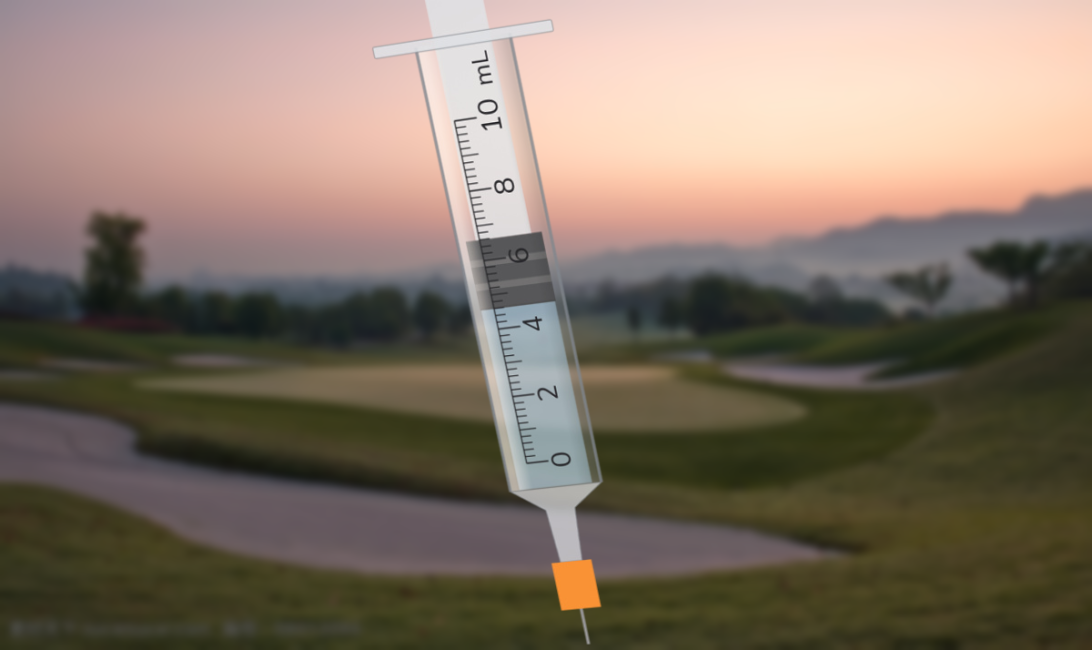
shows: 4.6 mL
